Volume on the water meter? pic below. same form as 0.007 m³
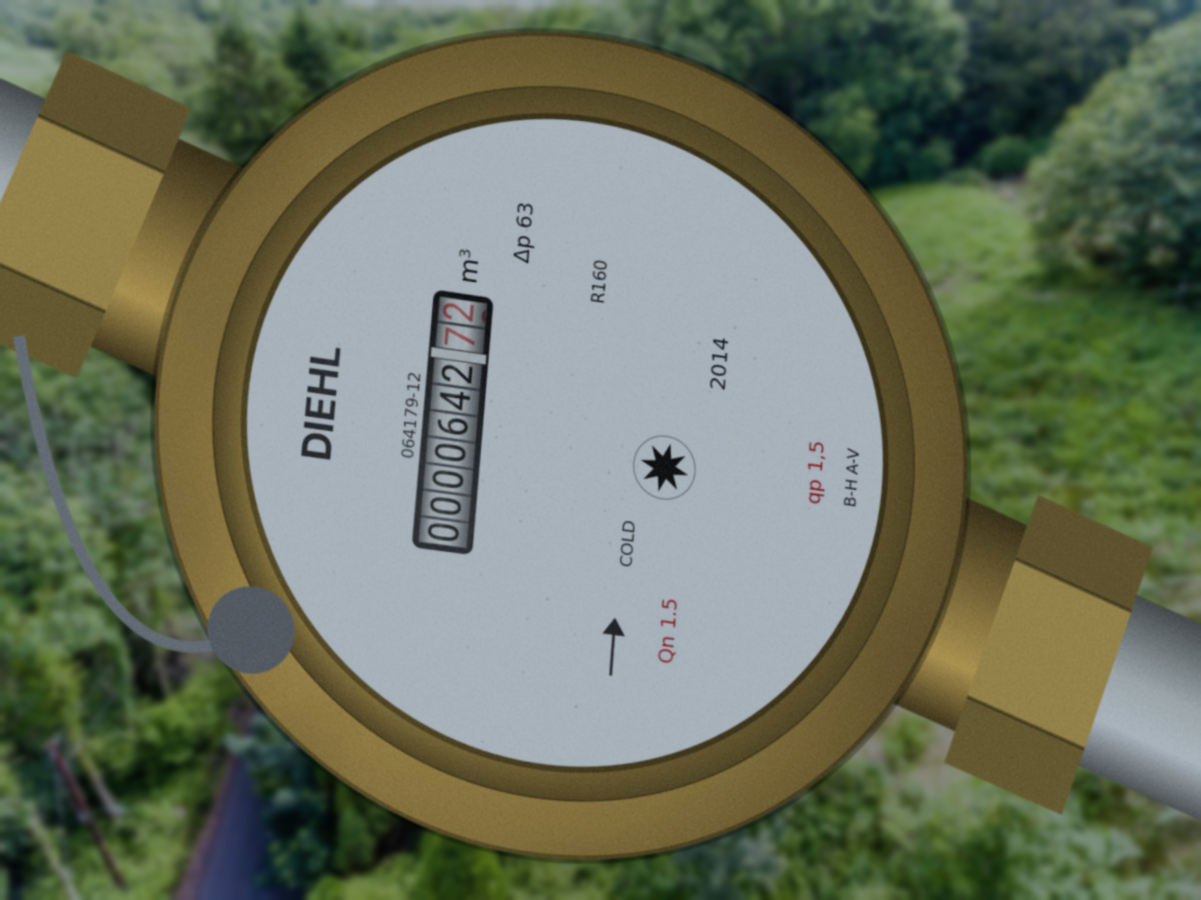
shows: 642.72 m³
